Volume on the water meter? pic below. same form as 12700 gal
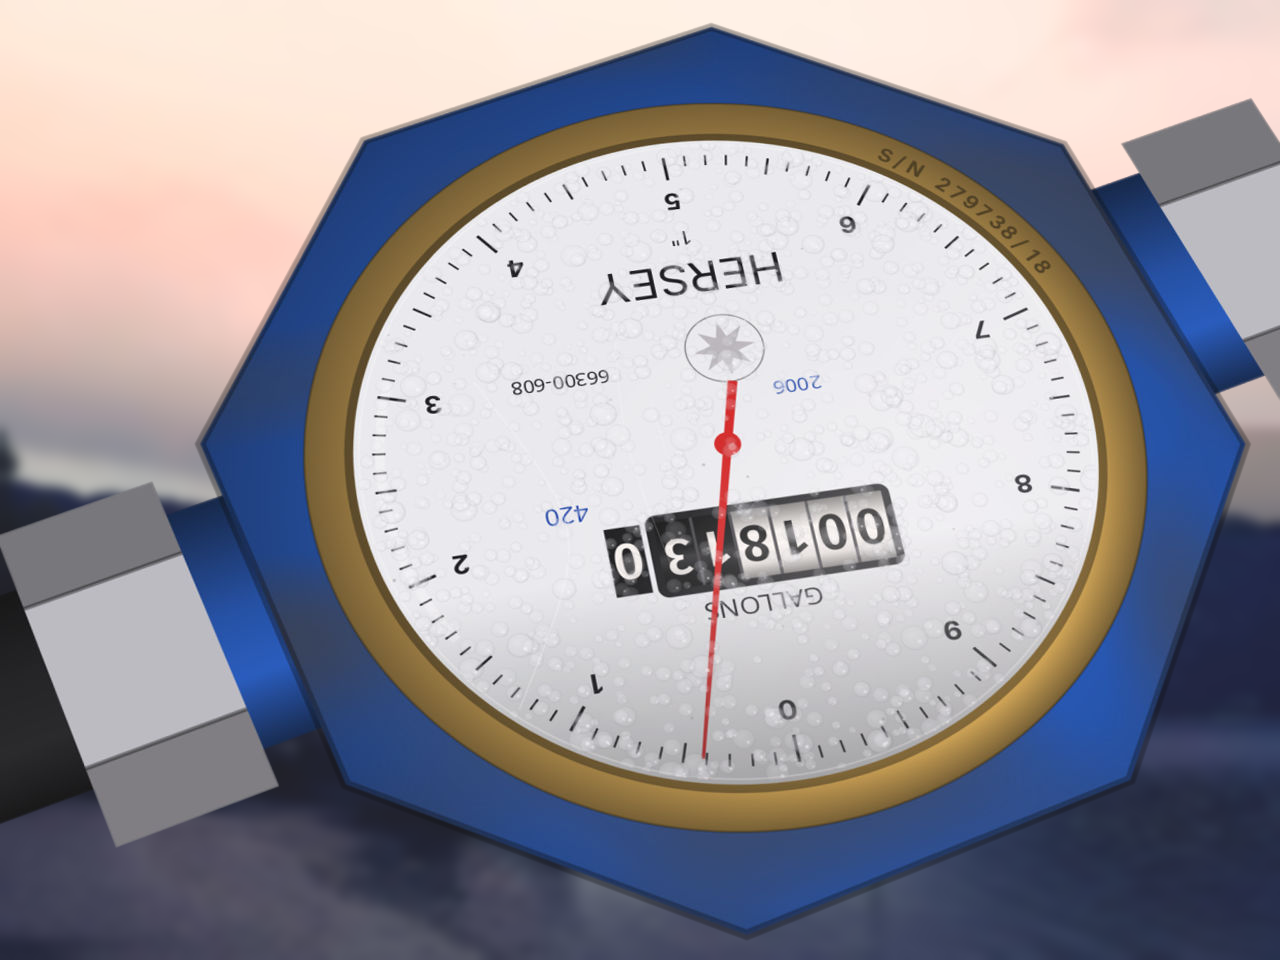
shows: 18130.4 gal
